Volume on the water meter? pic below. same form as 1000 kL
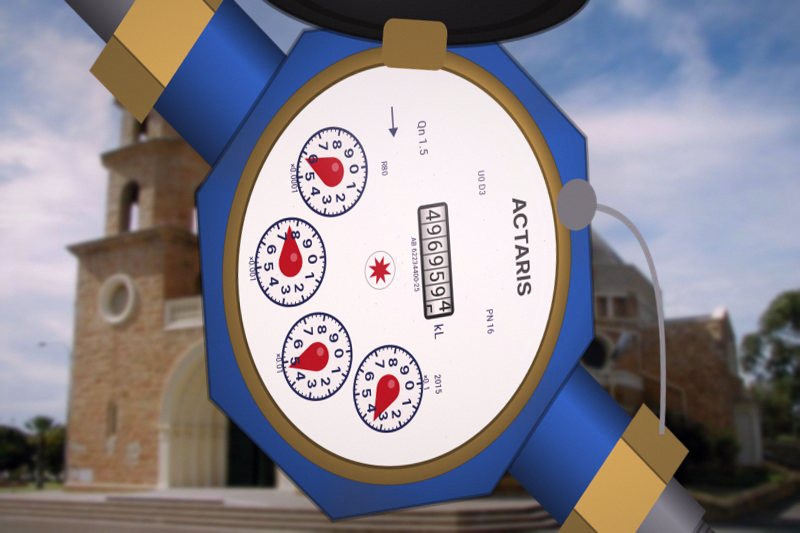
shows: 4969594.3475 kL
